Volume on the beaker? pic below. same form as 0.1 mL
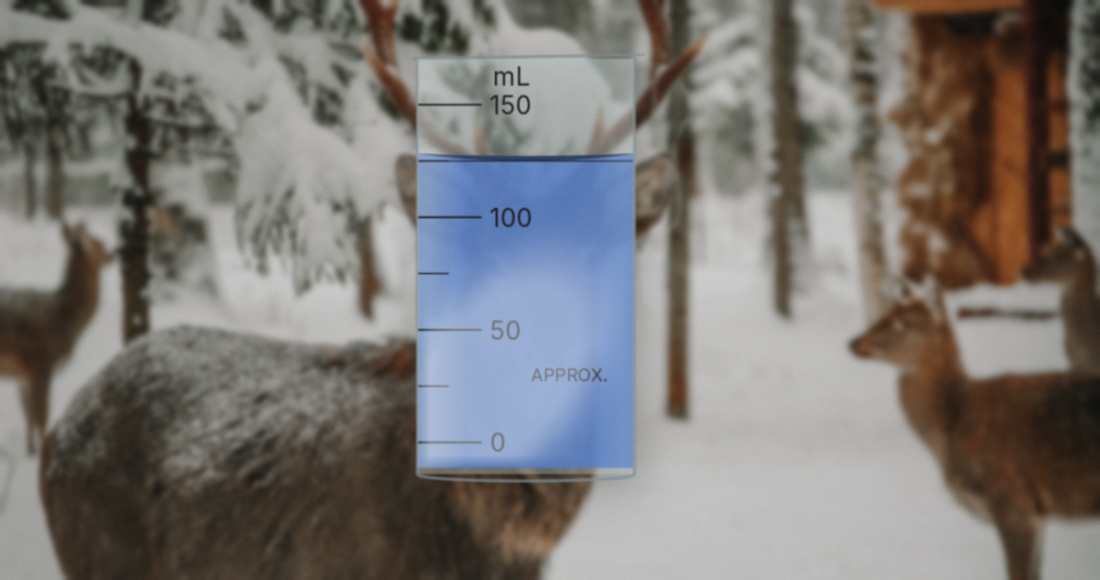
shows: 125 mL
